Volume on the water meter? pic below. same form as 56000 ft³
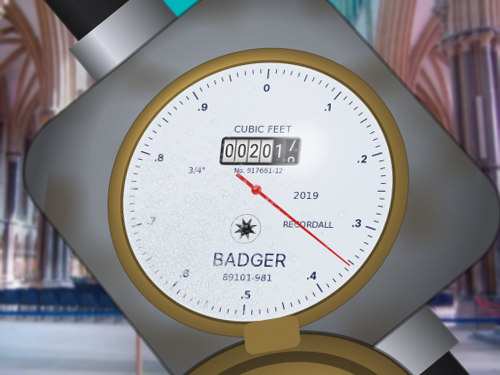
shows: 2017.35 ft³
